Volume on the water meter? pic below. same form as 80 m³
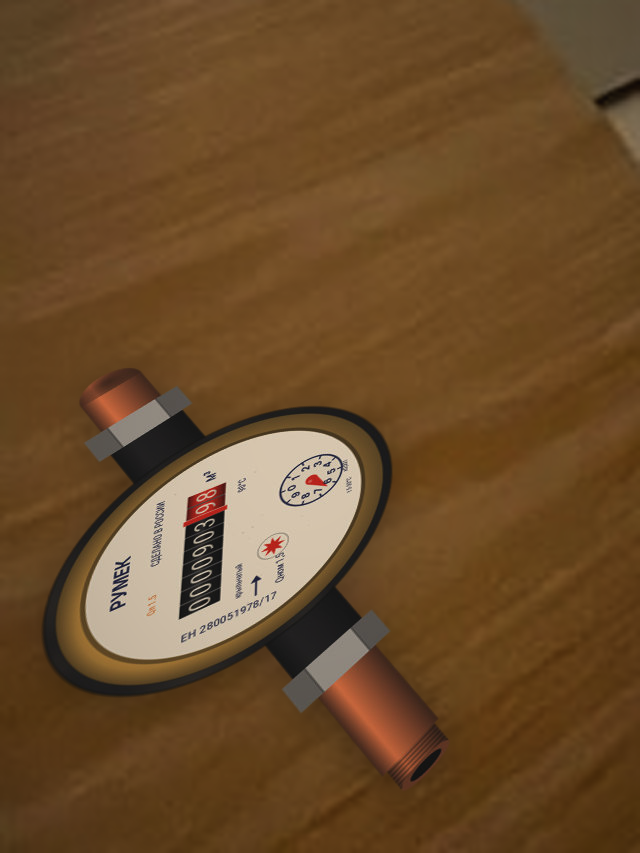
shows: 903.986 m³
